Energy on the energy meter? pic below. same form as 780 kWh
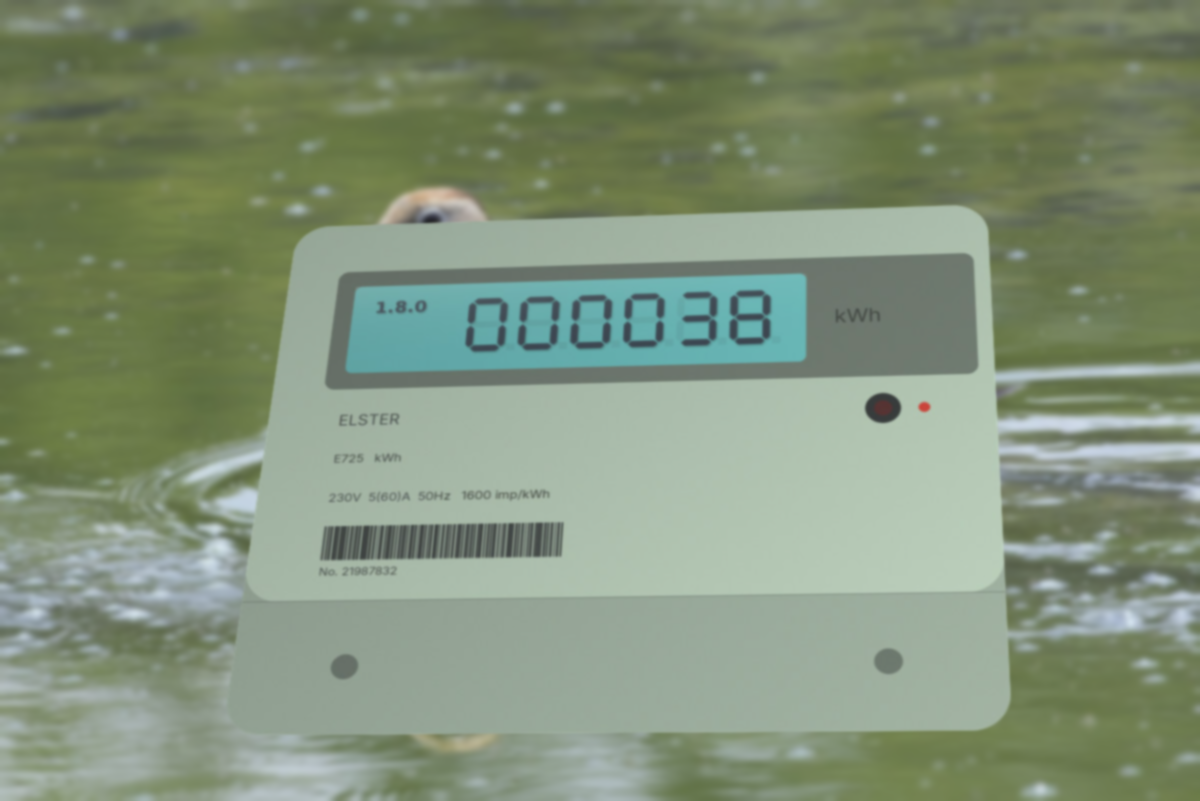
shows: 38 kWh
